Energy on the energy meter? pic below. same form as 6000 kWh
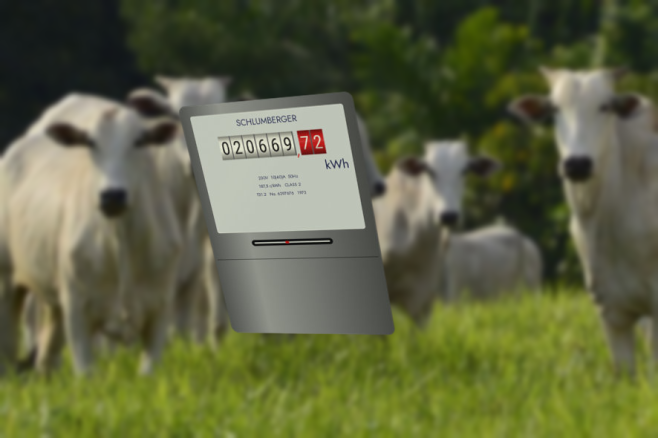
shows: 20669.72 kWh
